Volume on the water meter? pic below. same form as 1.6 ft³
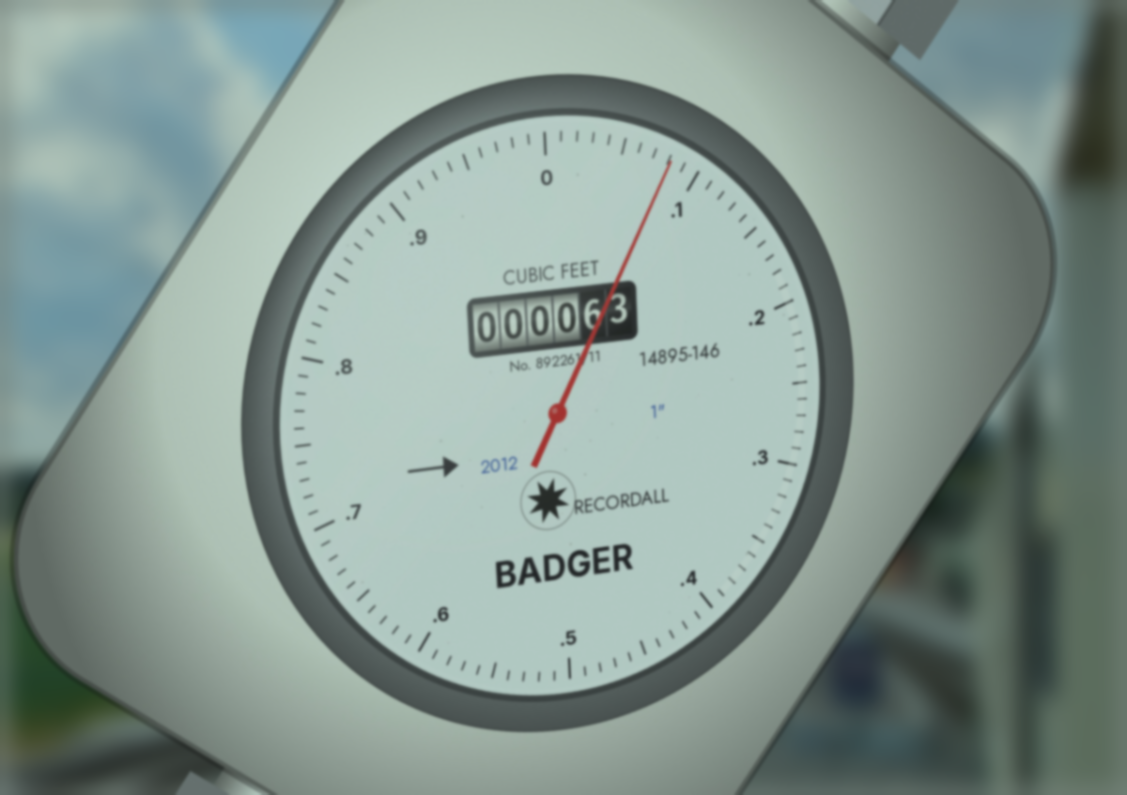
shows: 63.08 ft³
